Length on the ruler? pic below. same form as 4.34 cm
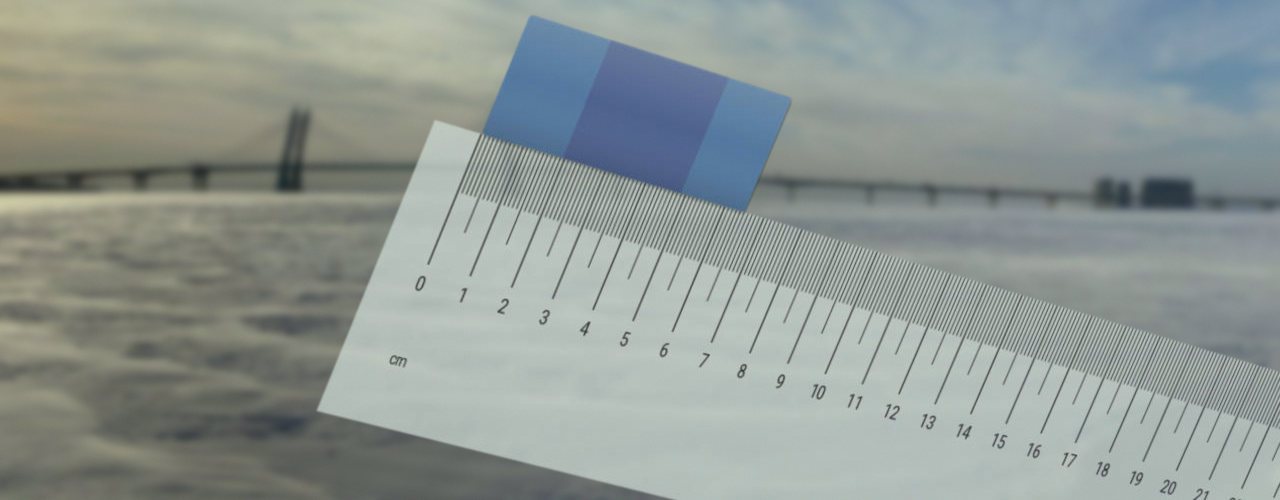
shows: 6.5 cm
